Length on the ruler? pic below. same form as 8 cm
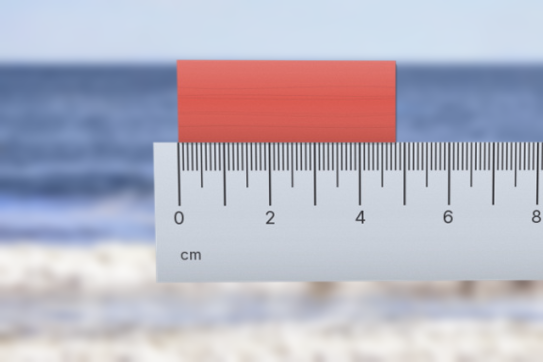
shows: 4.8 cm
